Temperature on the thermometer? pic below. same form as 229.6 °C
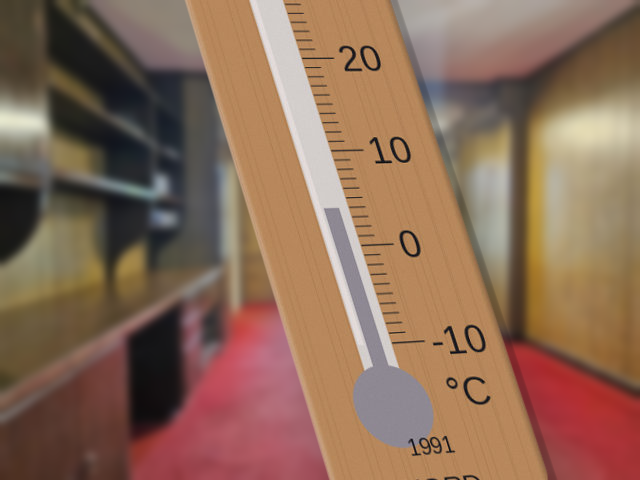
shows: 4 °C
